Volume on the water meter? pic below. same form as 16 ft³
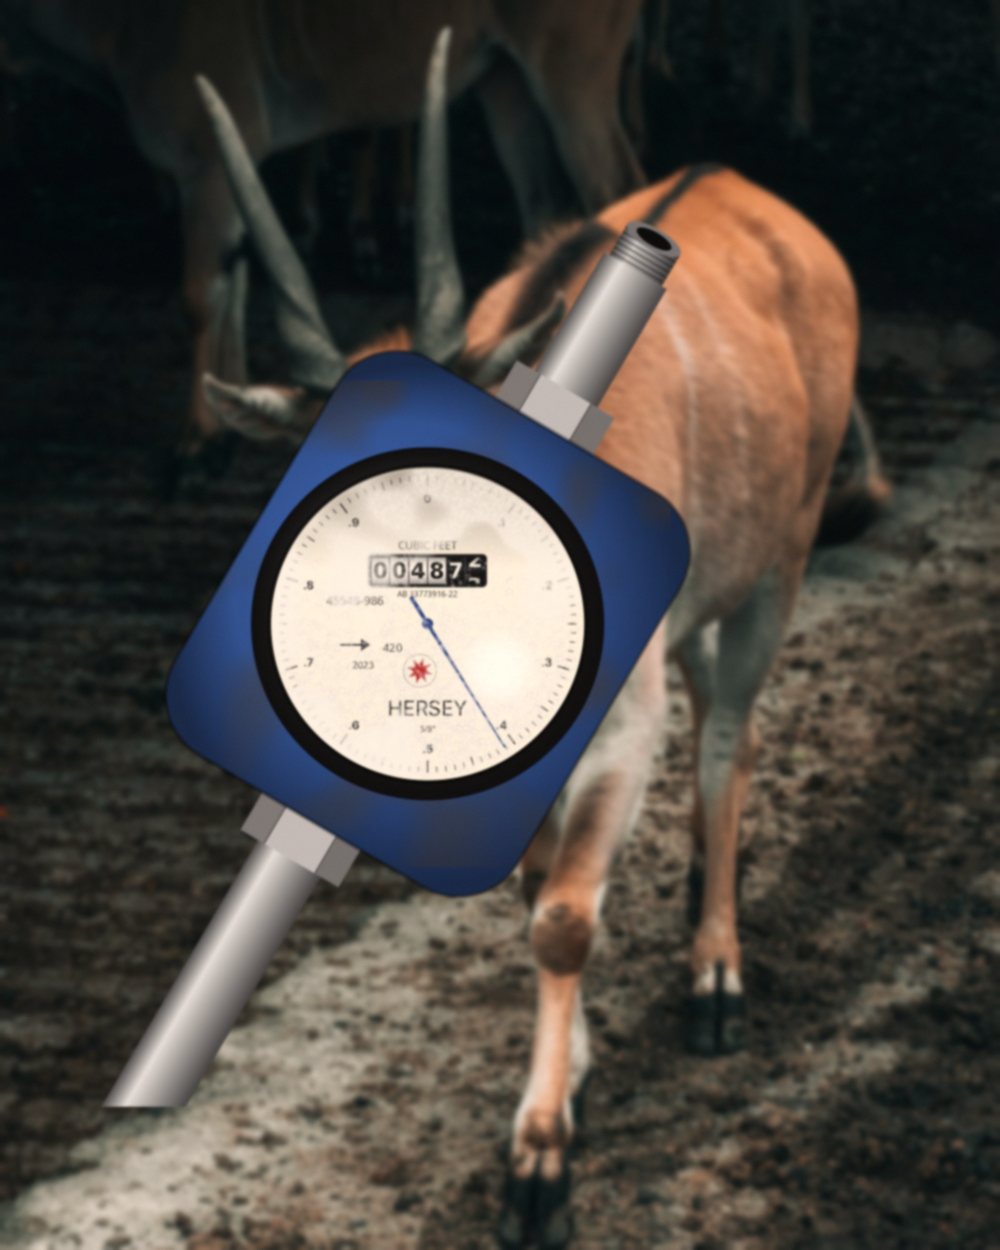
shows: 4872.41 ft³
